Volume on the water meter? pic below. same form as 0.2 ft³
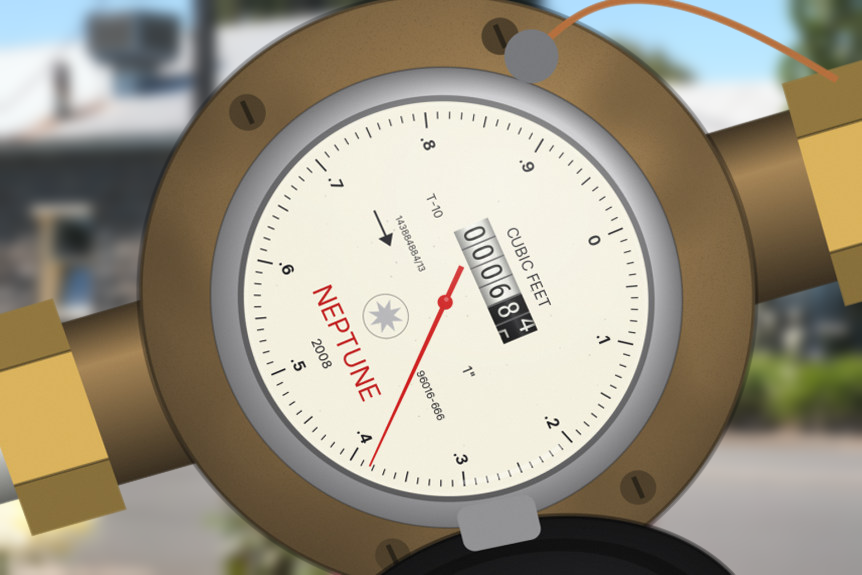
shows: 684.38 ft³
